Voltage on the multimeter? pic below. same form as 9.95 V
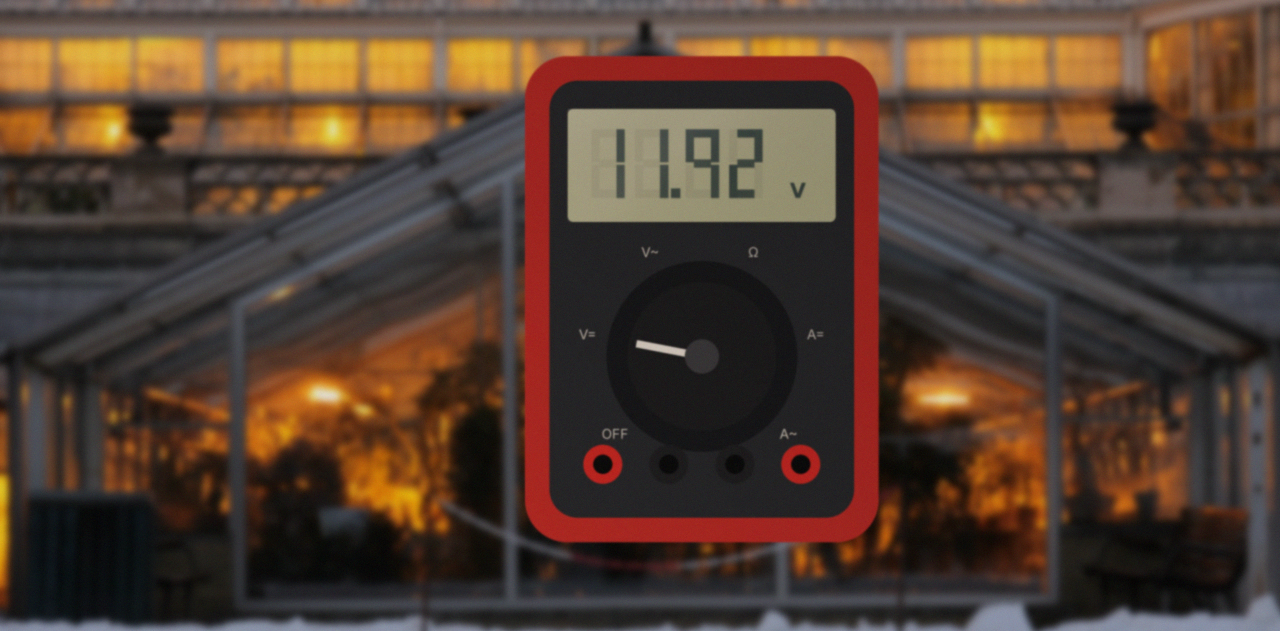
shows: 11.92 V
